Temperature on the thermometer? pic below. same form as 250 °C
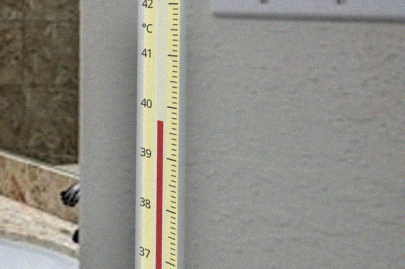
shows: 39.7 °C
